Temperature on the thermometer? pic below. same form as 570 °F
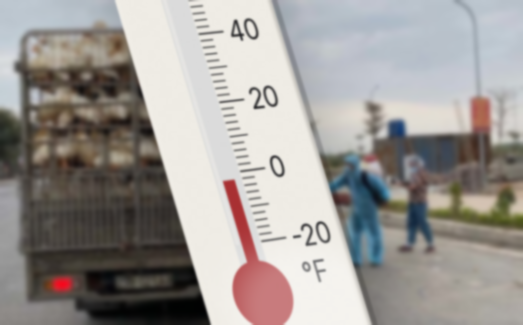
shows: -2 °F
